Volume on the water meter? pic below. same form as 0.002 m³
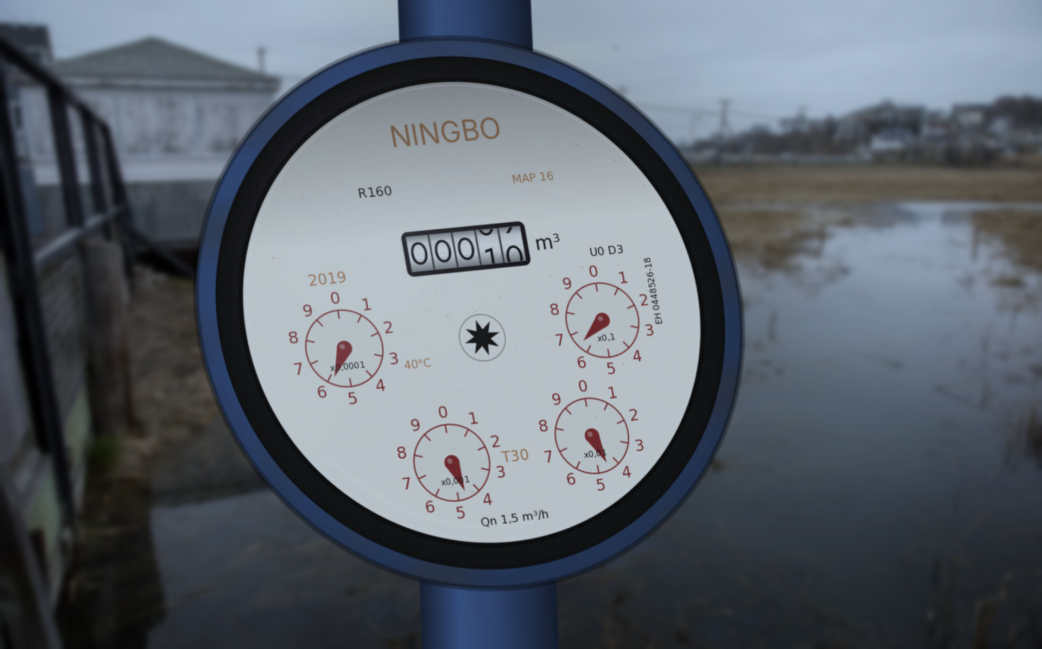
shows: 9.6445 m³
